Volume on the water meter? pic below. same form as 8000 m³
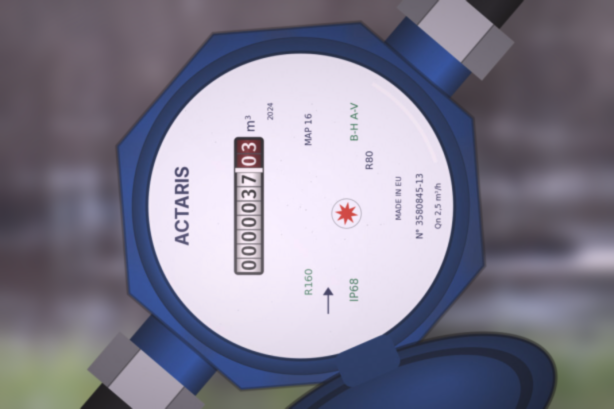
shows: 37.03 m³
